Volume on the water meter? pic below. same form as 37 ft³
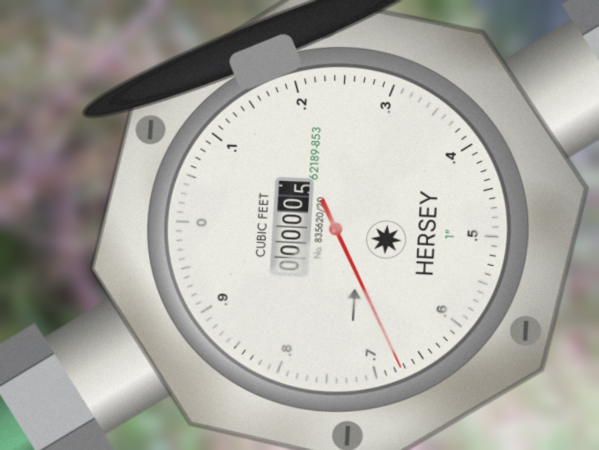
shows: 4.67 ft³
